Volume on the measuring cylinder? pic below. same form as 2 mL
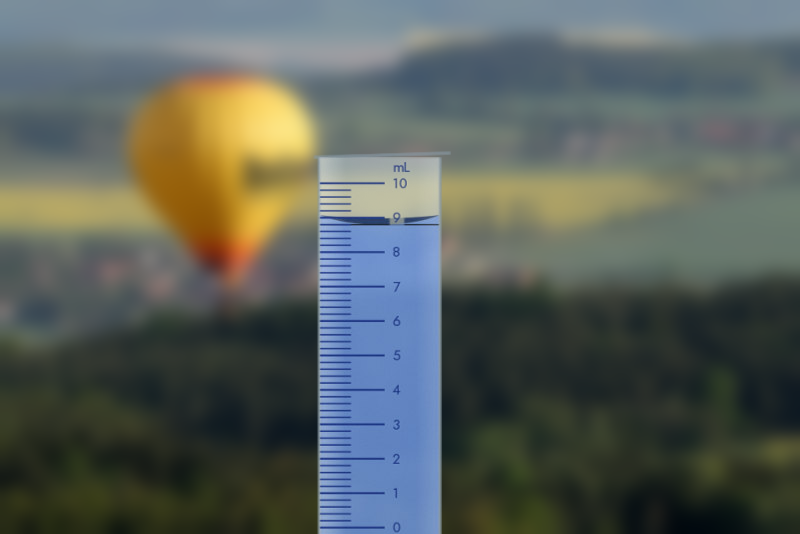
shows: 8.8 mL
